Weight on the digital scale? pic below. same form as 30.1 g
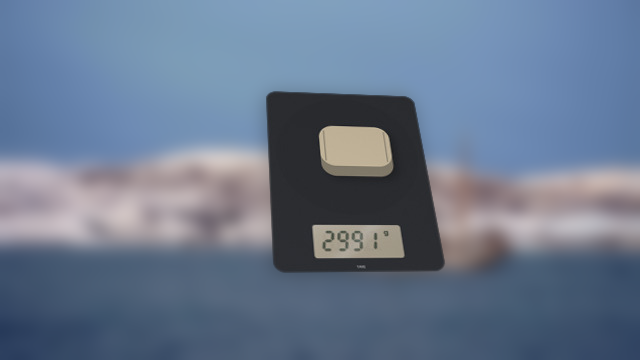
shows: 2991 g
